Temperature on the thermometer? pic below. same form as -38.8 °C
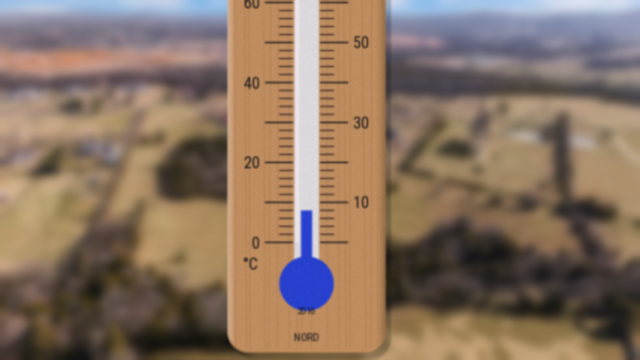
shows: 8 °C
